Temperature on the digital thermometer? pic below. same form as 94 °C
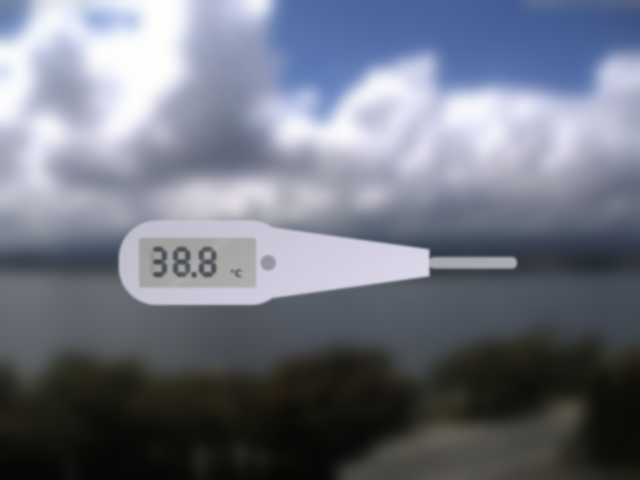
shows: 38.8 °C
